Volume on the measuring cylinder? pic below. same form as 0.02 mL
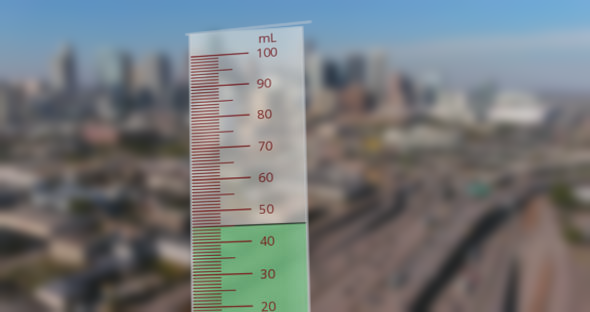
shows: 45 mL
